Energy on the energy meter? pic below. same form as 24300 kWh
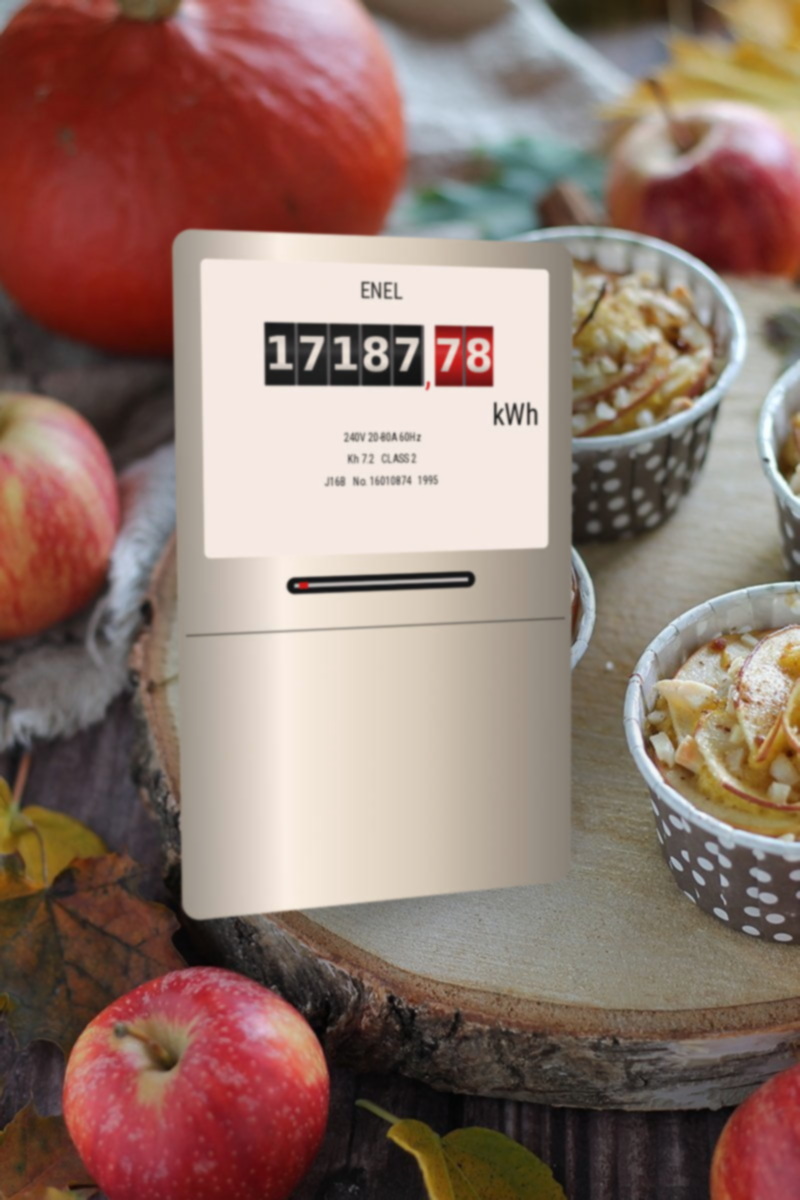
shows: 17187.78 kWh
